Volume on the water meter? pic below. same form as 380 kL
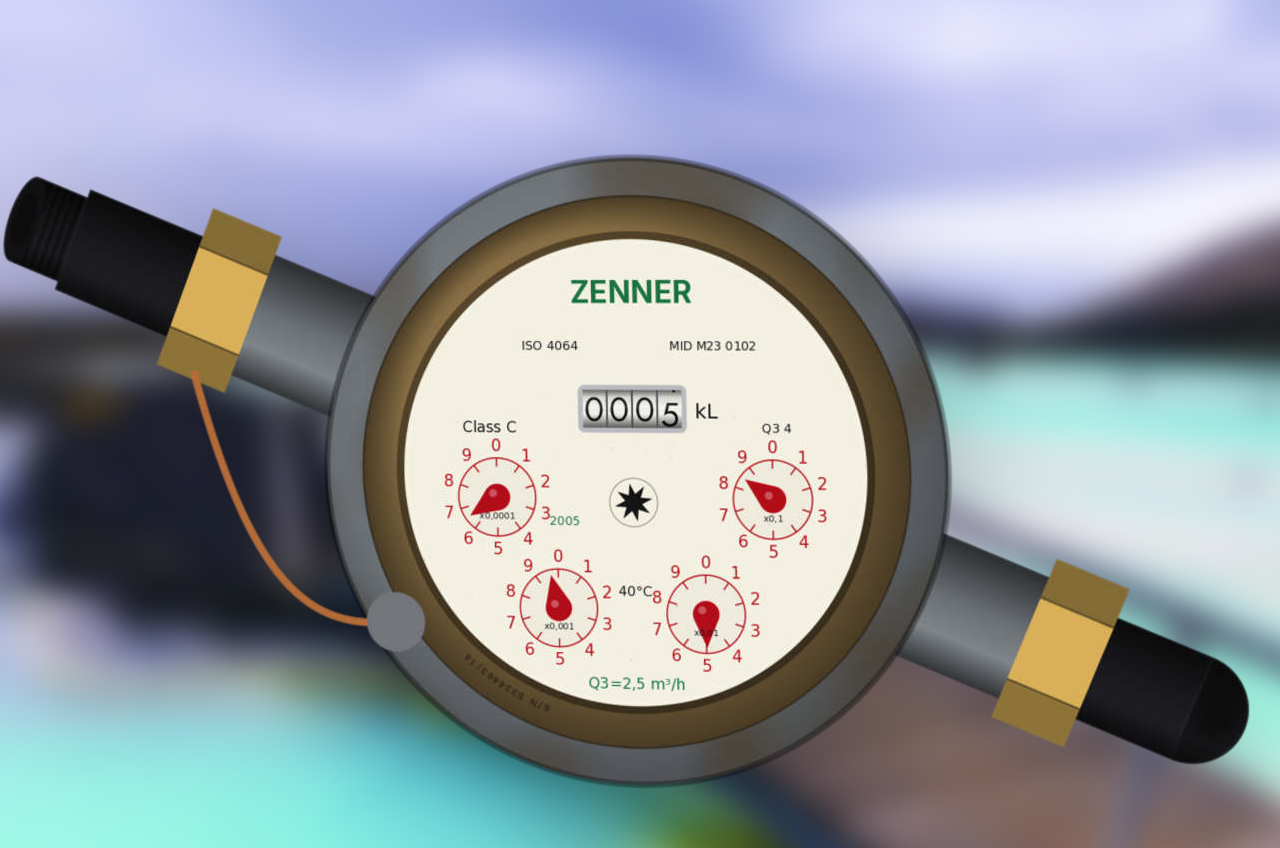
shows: 4.8496 kL
